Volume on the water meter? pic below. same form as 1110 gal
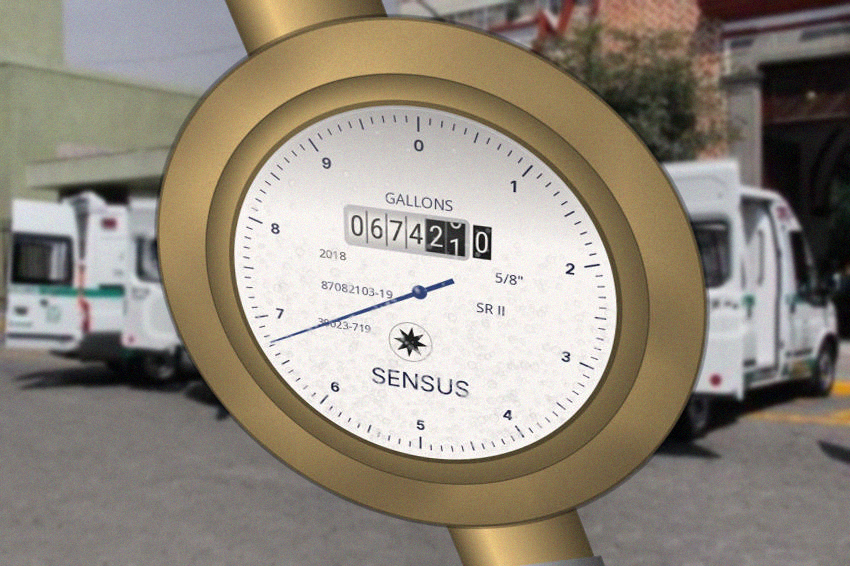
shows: 674206.7 gal
